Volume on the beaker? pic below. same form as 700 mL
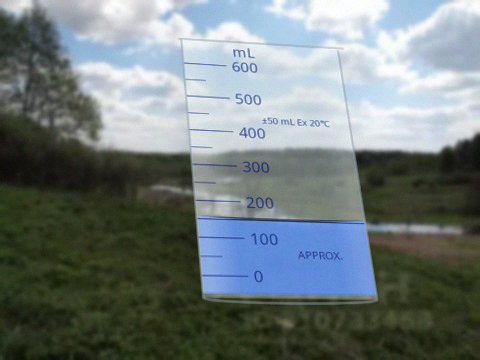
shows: 150 mL
